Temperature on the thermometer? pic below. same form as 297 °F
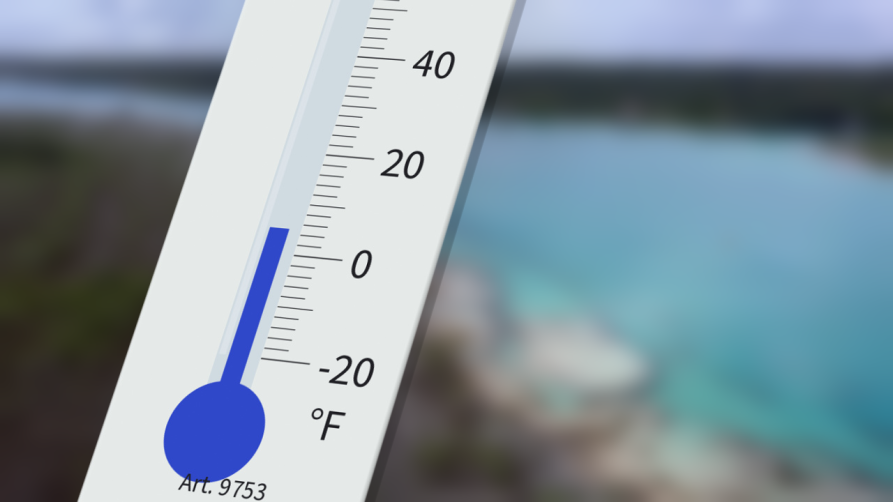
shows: 5 °F
